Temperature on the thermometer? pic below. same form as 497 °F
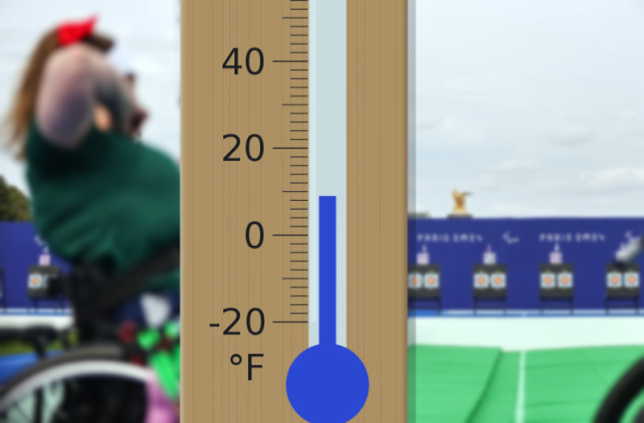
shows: 9 °F
